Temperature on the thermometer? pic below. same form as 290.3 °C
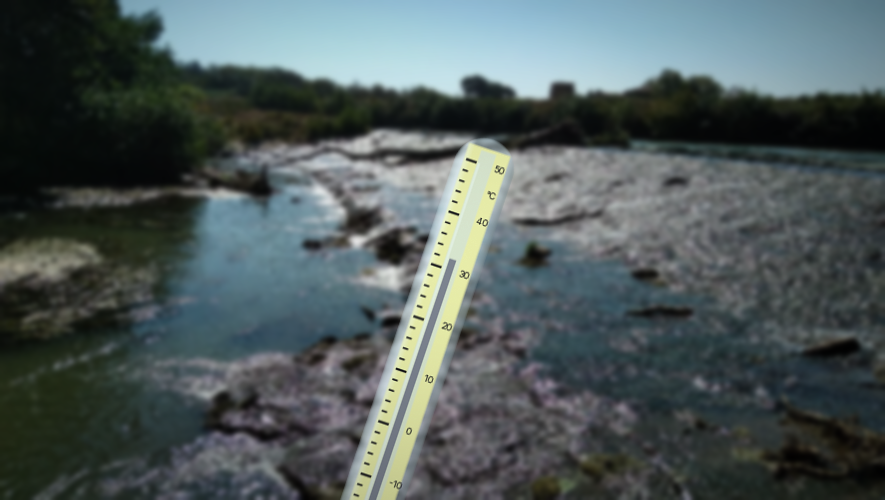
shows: 32 °C
